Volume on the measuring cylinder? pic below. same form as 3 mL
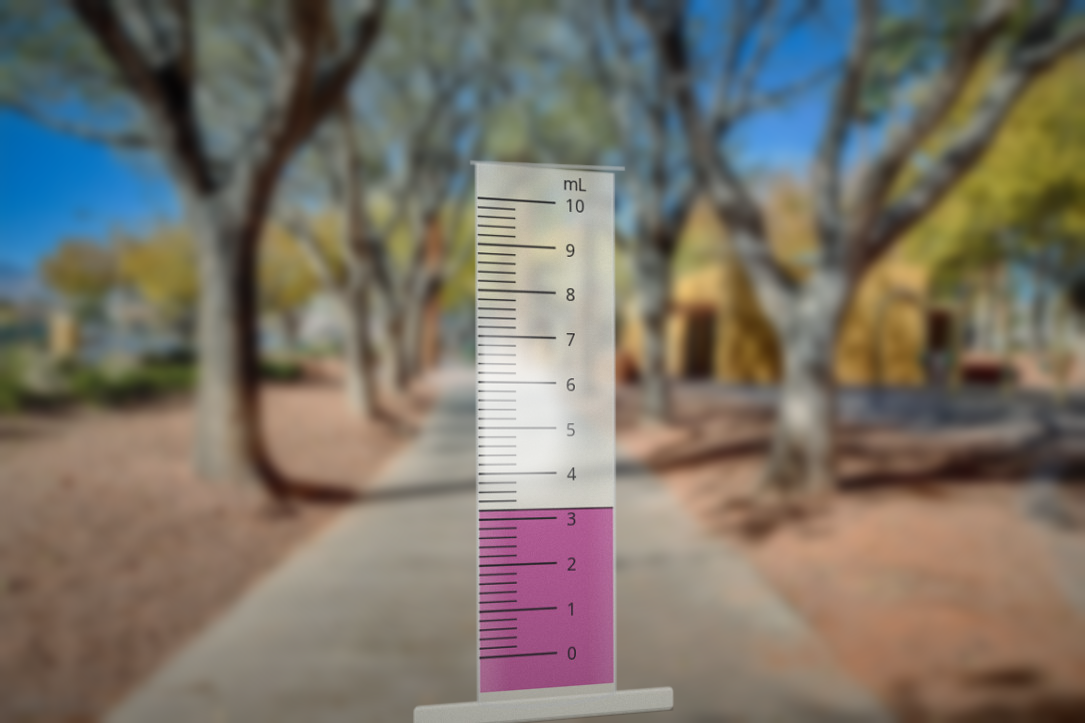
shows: 3.2 mL
